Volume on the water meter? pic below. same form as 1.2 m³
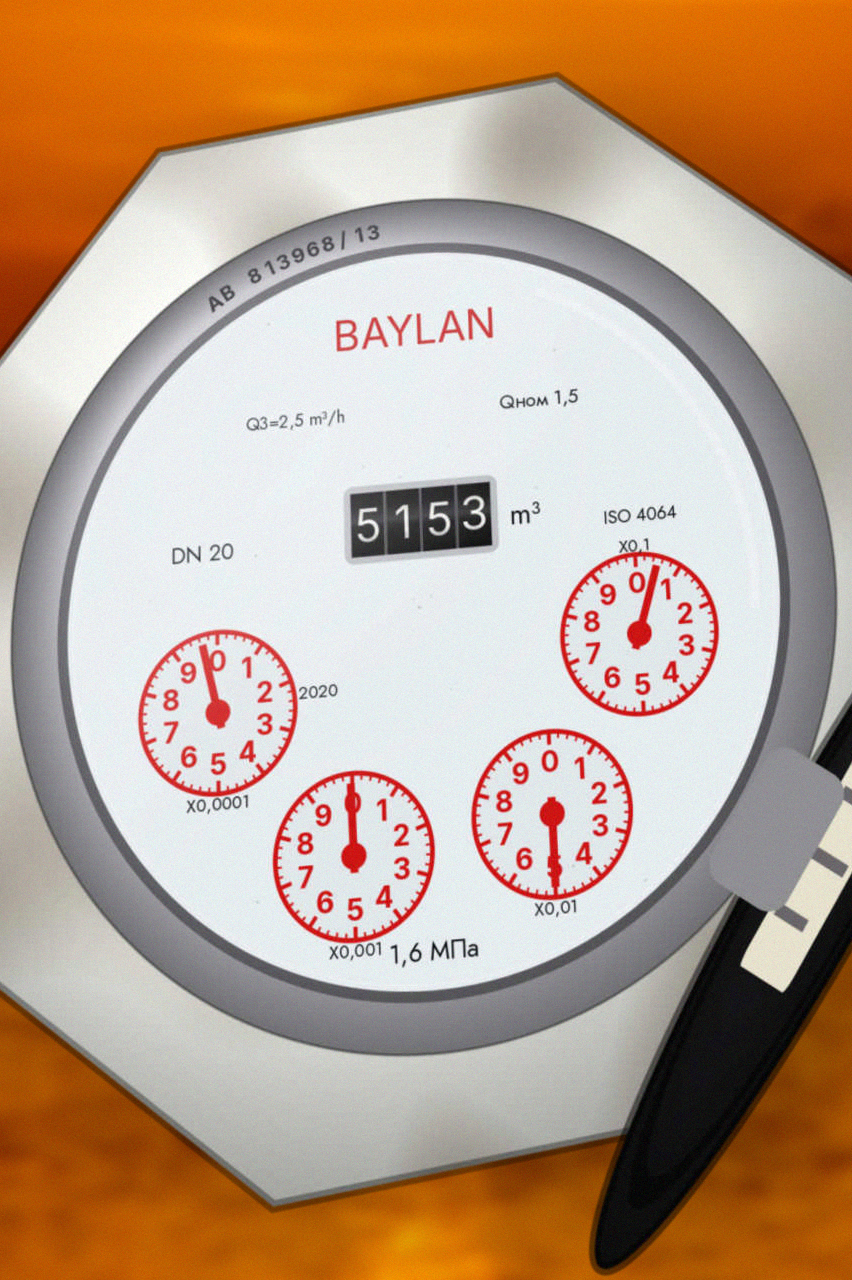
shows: 5153.0499 m³
